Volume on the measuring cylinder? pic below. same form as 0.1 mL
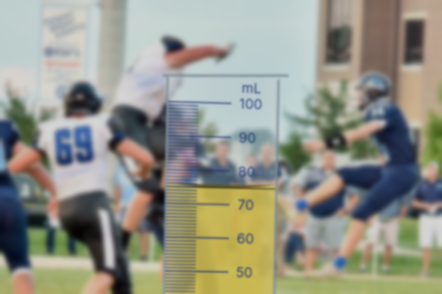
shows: 75 mL
